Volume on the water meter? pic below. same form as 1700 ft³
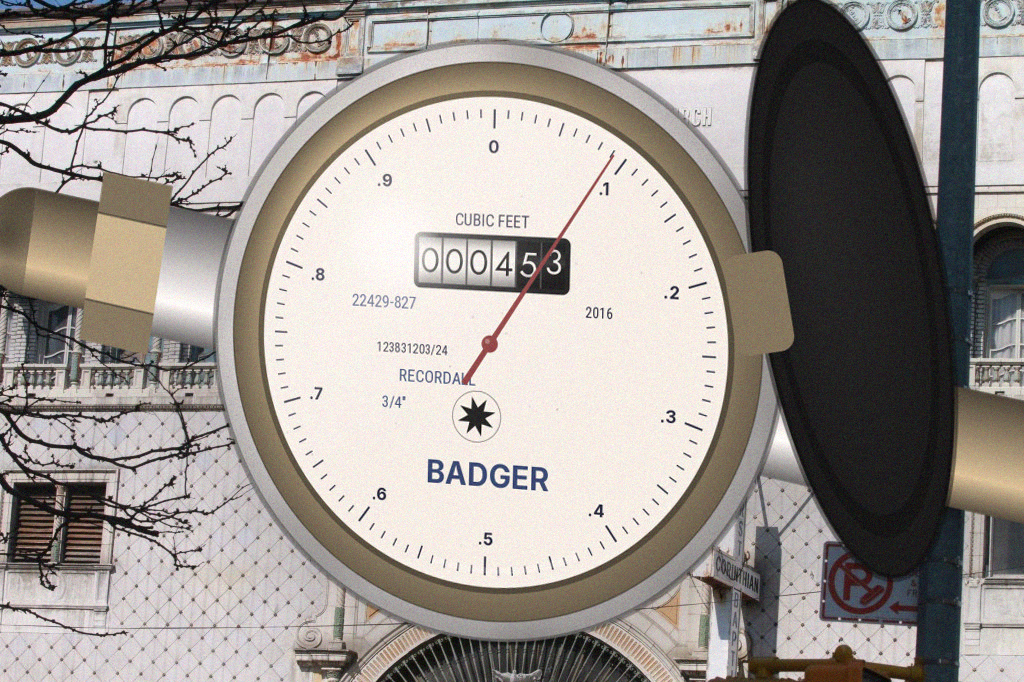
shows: 453.09 ft³
